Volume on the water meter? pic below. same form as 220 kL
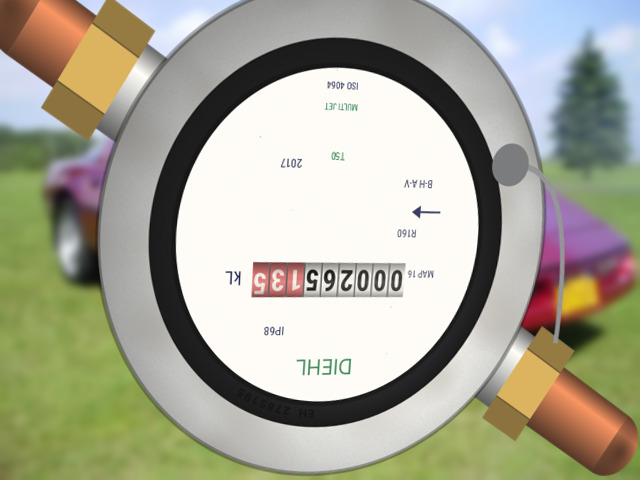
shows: 265.135 kL
